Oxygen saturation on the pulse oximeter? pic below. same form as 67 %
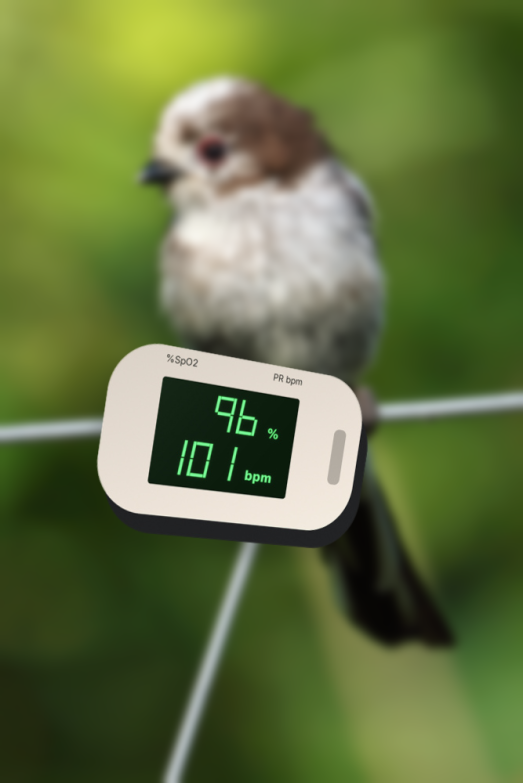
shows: 96 %
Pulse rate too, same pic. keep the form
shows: 101 bpm
